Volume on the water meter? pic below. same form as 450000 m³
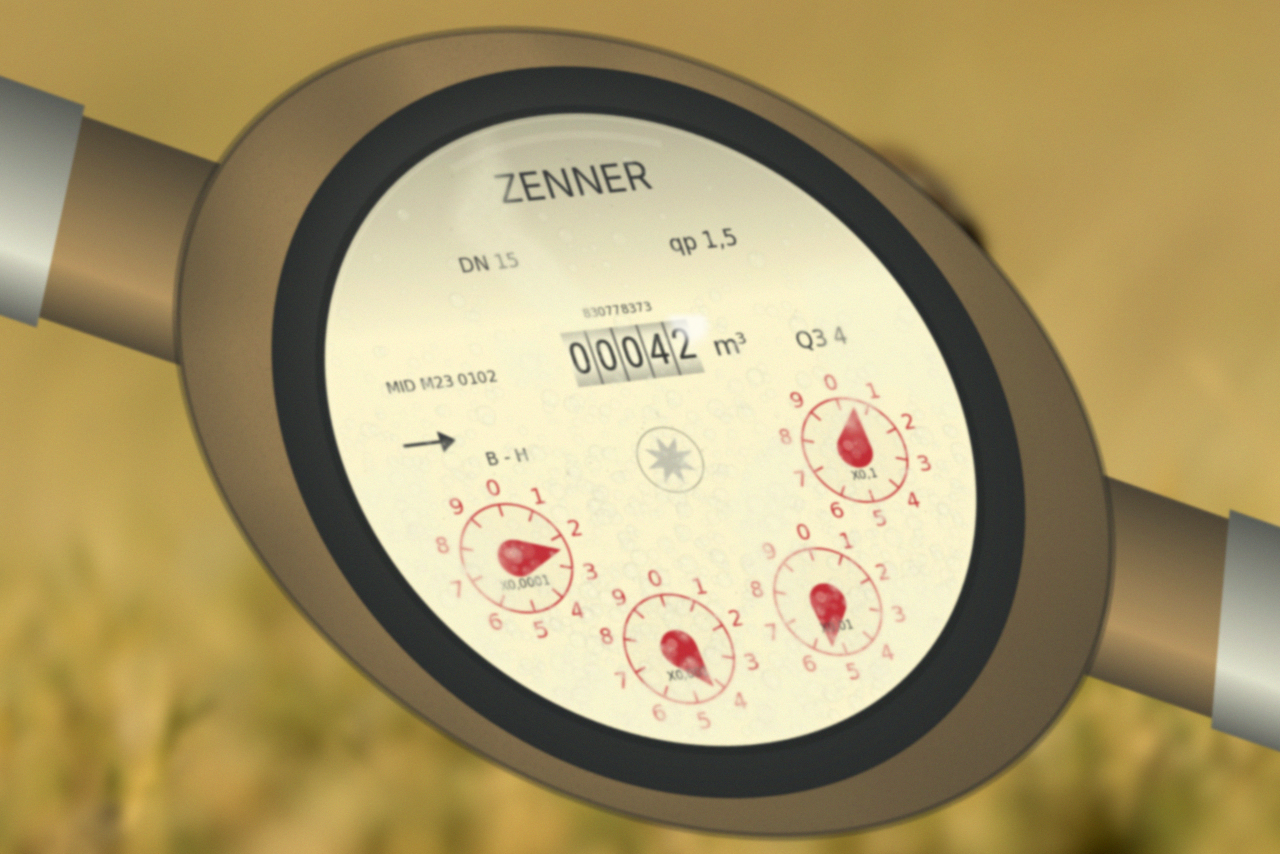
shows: 42.0542 m³
